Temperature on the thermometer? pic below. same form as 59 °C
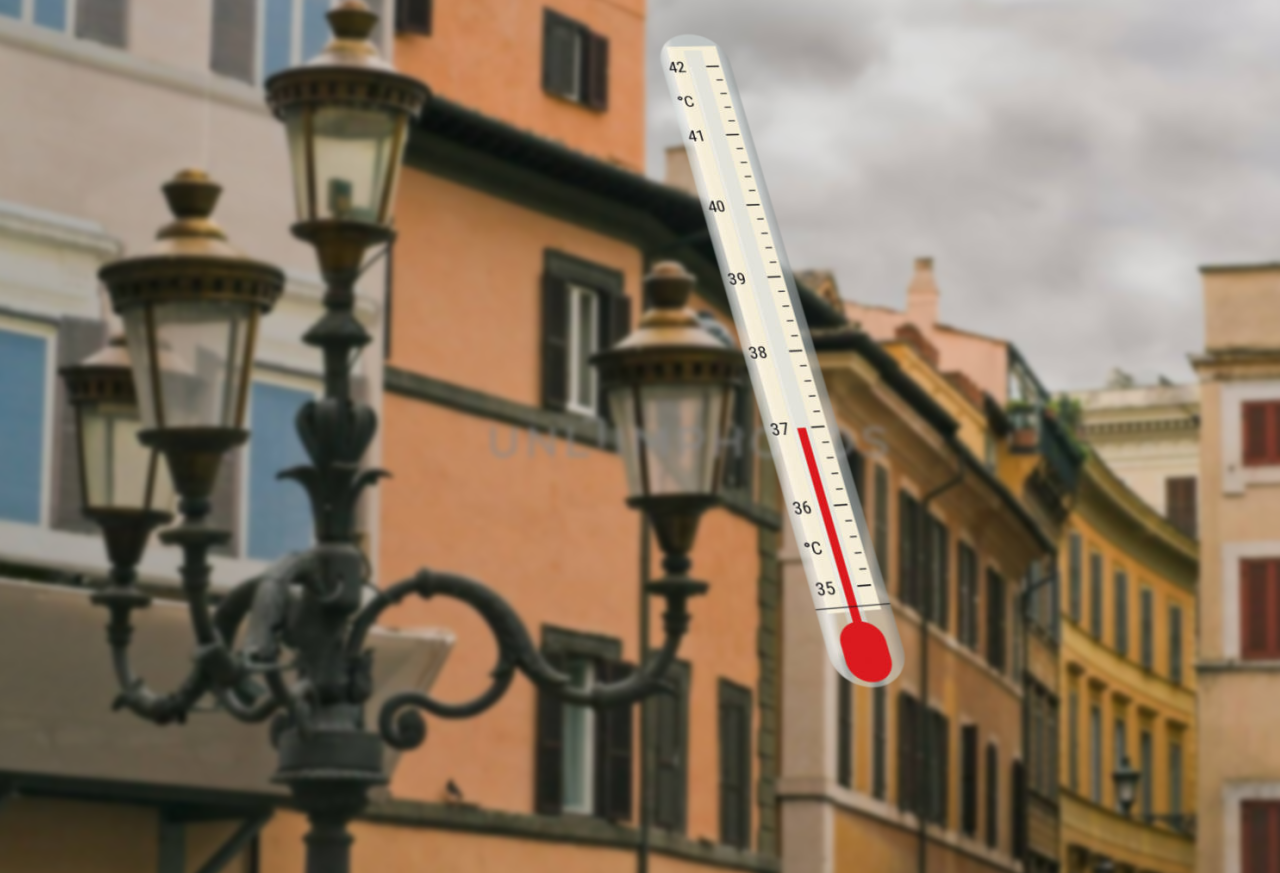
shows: 37 °C
